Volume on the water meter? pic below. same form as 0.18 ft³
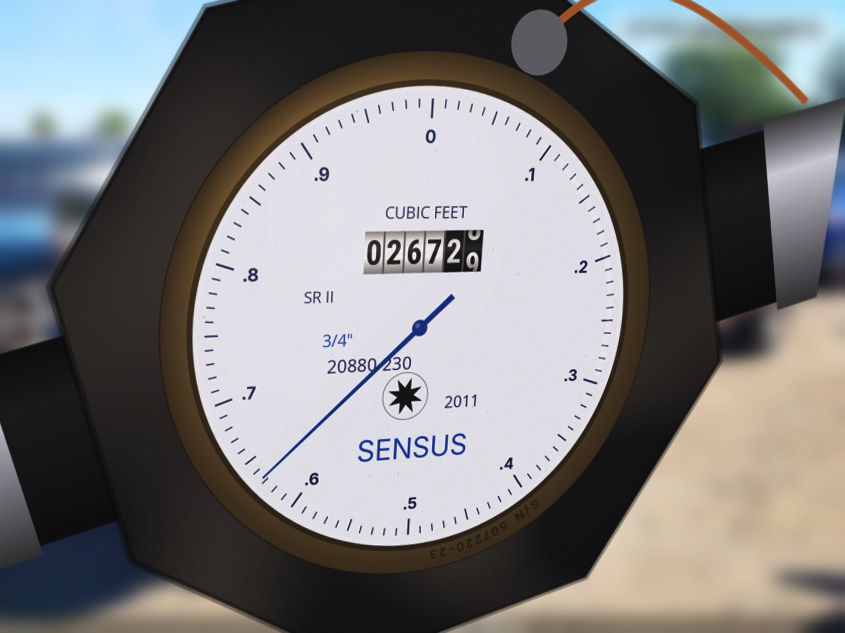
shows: 26728.63 ft³
